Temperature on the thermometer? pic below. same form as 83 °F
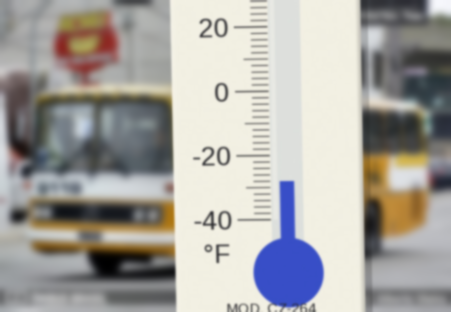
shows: -28 °F
